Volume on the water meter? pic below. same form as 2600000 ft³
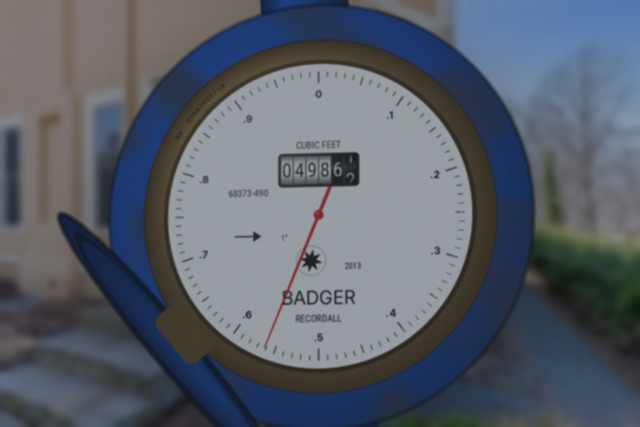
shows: 49861.56 ft³
